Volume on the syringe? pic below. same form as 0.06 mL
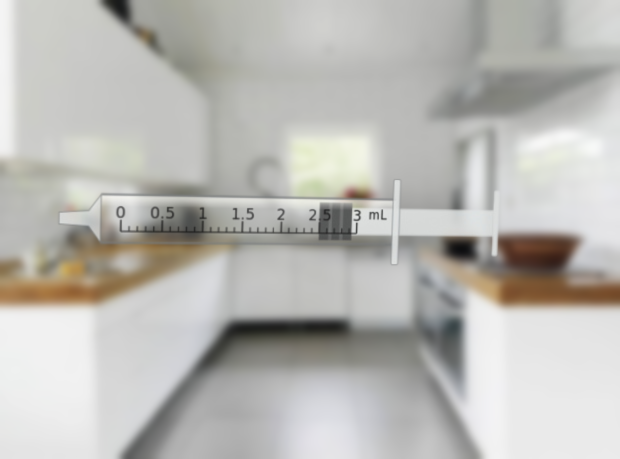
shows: 2.5 mL
